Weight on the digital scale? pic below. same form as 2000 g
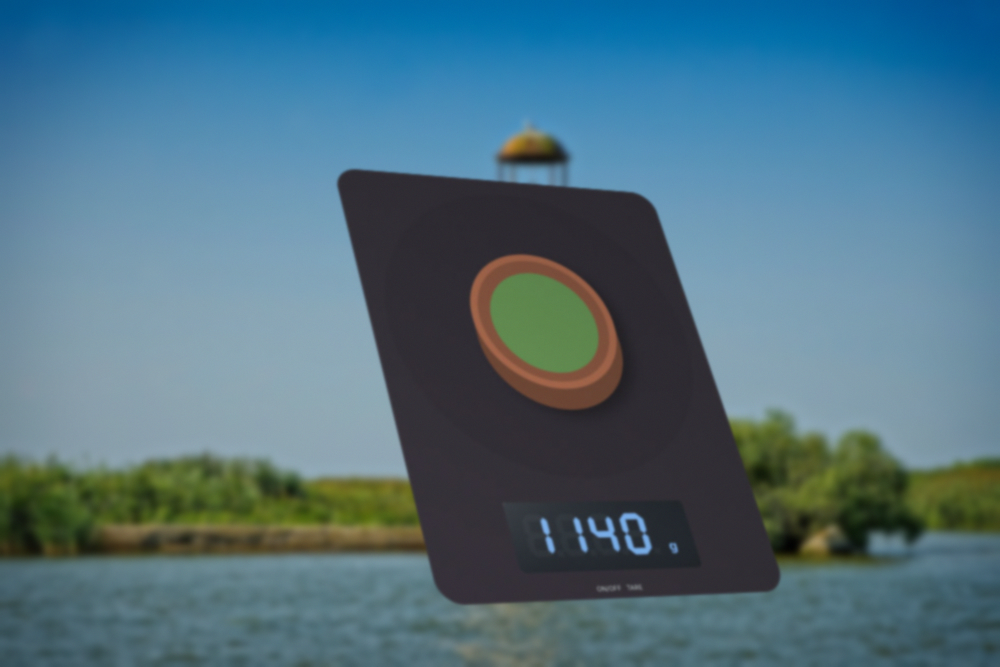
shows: 1140 g
